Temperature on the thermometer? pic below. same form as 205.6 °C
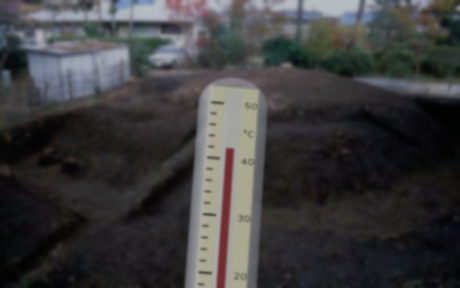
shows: 42 °C
